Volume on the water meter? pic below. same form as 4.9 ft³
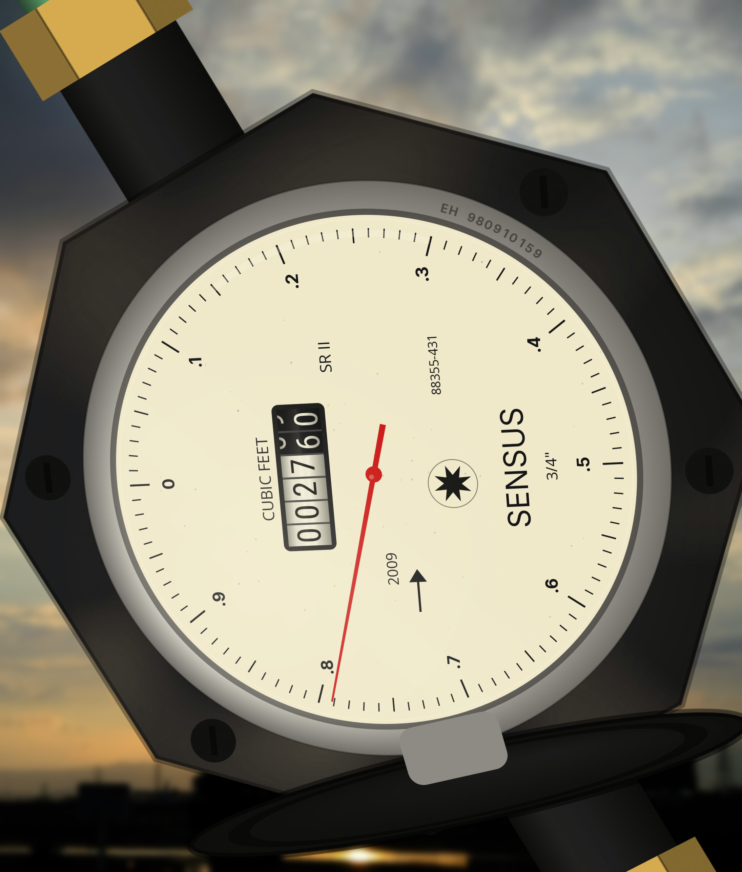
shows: 2759.79 ft³
